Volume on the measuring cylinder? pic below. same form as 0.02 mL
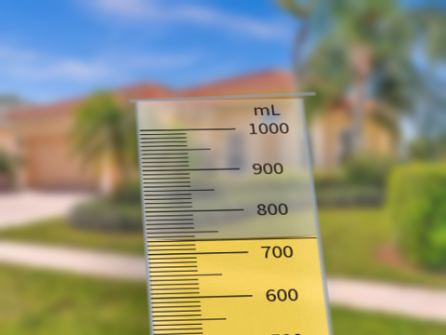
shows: 730 mL
